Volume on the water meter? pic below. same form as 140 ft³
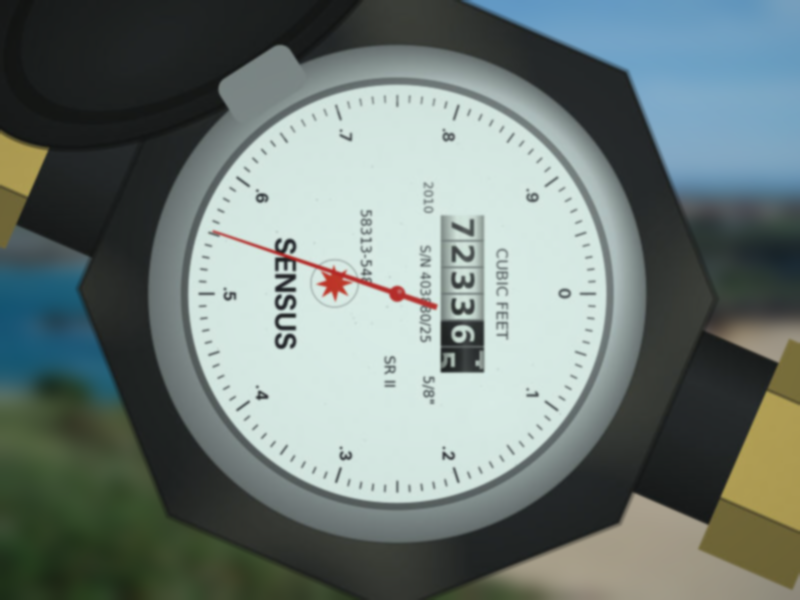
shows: 723364.55 ft³
